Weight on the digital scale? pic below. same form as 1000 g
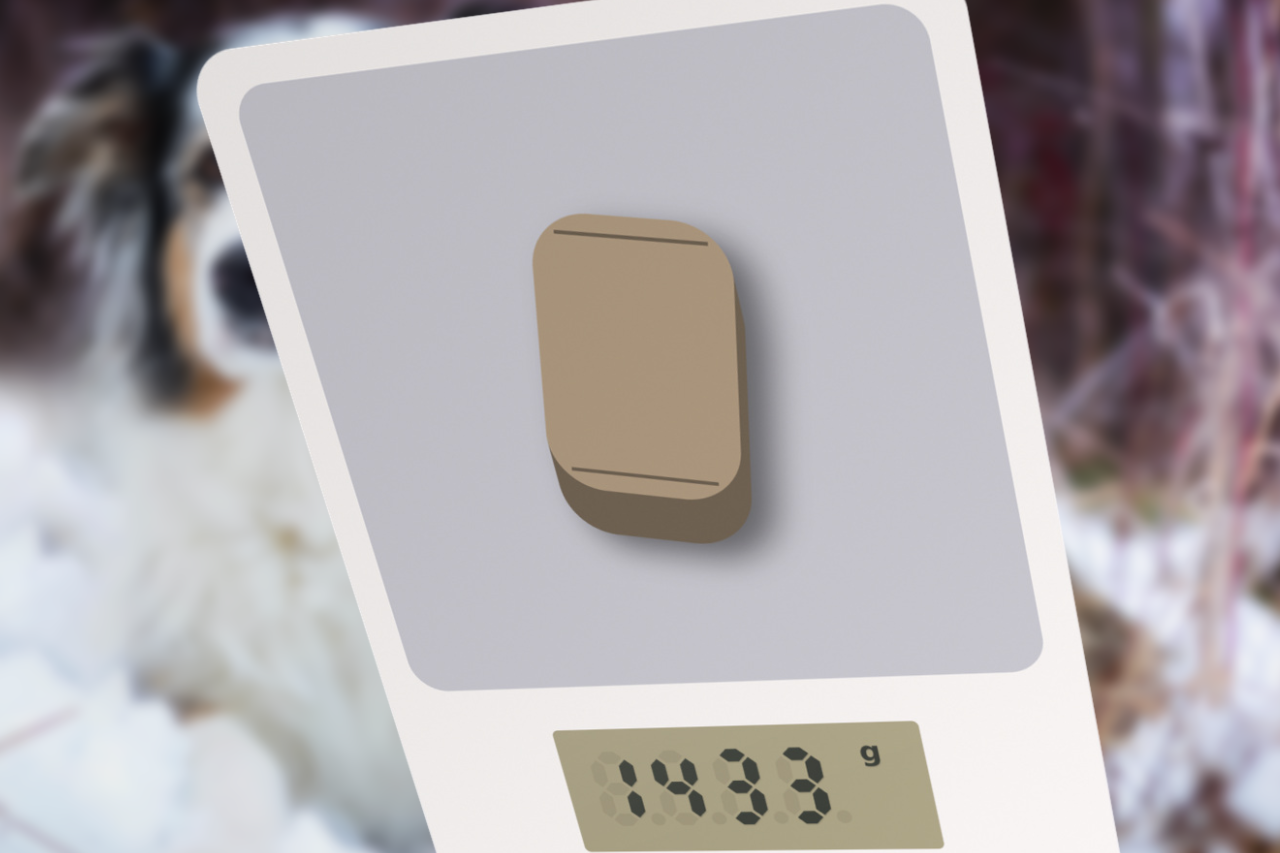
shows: 1433 g
